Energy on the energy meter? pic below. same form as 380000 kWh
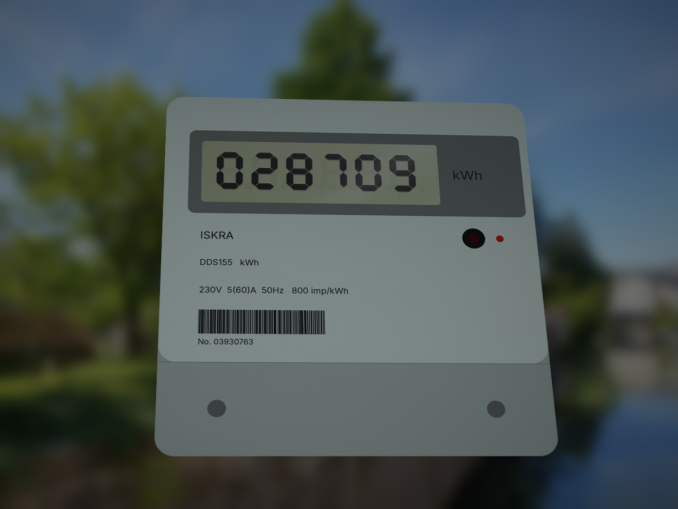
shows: 28709 kWh
